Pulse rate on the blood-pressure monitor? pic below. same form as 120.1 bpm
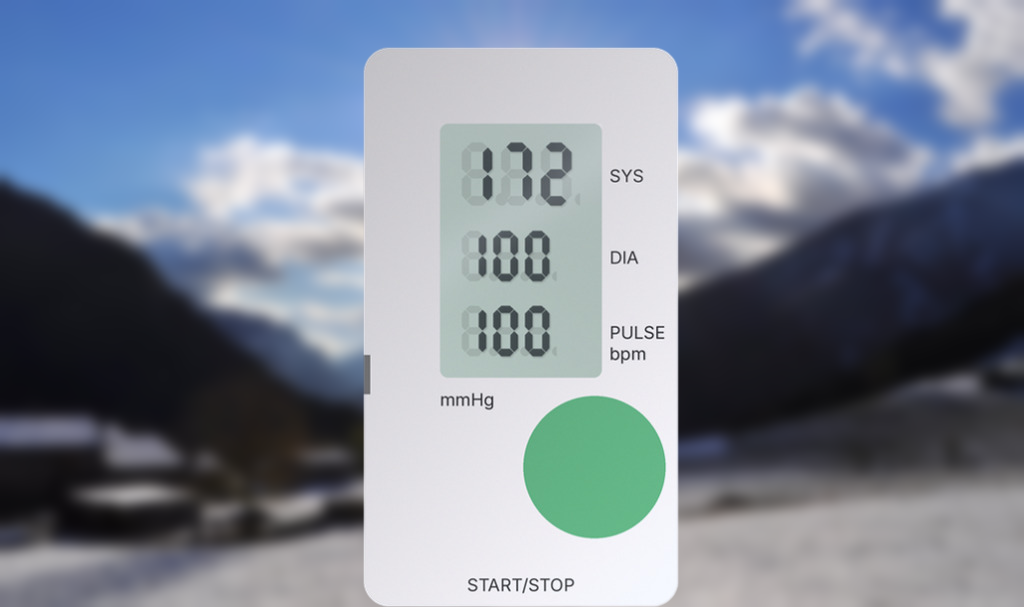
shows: 100 bpm
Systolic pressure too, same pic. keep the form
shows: 172 mmHg
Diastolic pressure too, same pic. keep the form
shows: 100 mmHg
